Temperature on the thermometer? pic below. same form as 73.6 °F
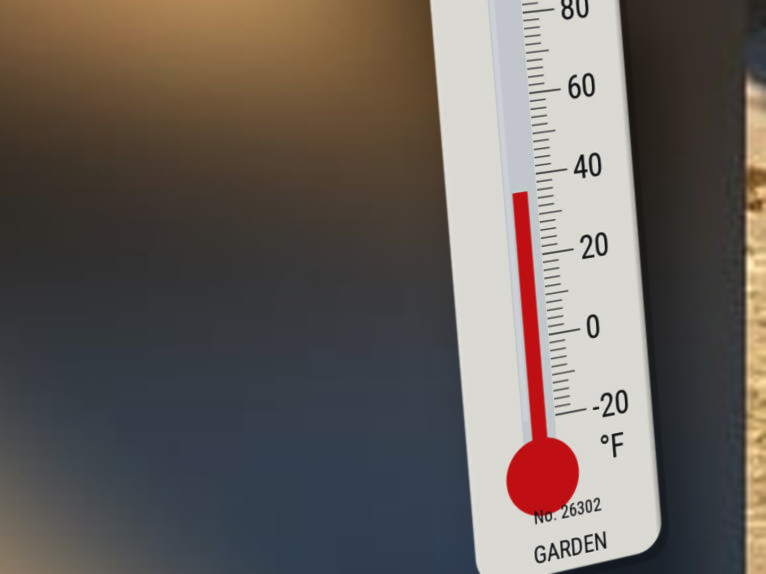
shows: 36 °F
